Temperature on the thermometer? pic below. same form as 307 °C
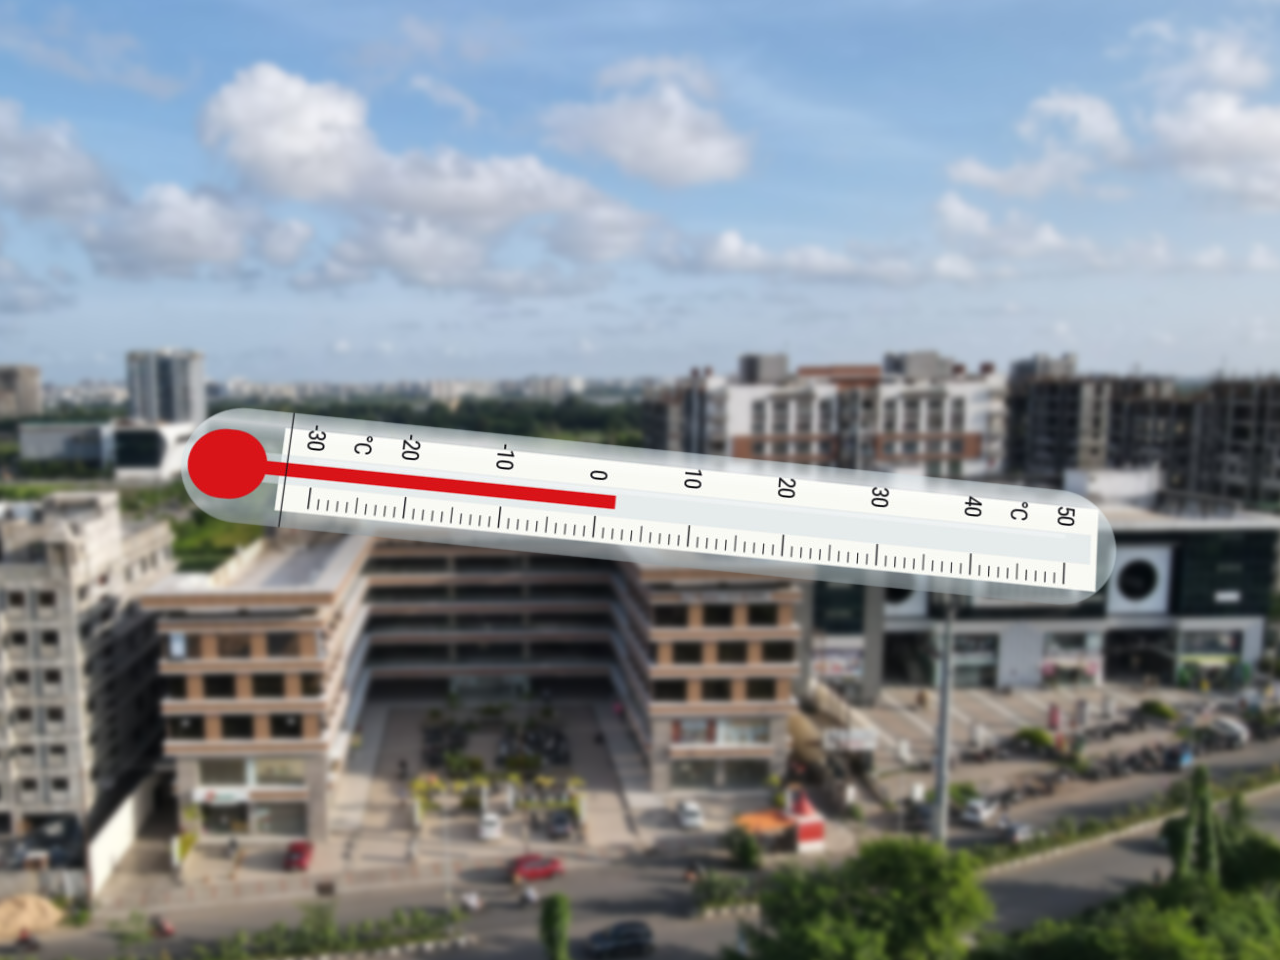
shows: 2 °C
